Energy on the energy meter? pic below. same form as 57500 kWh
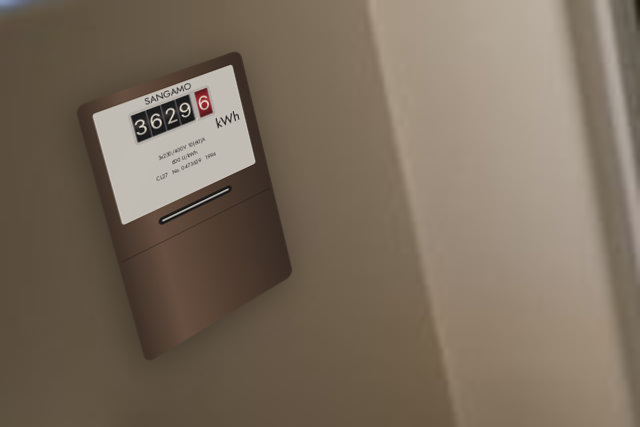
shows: 3629.6 kWh
